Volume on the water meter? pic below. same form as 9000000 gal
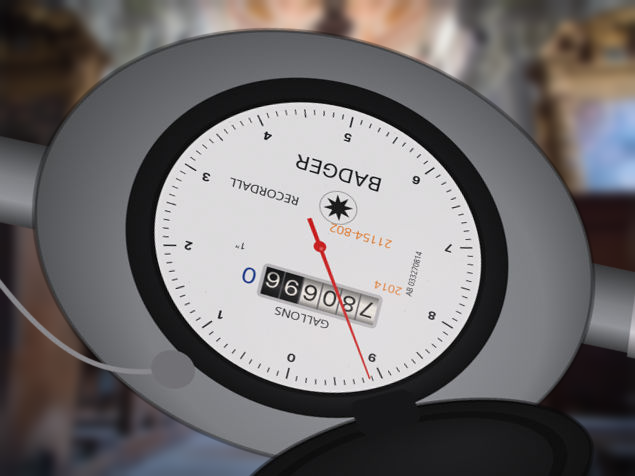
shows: 7806959.1 gal
